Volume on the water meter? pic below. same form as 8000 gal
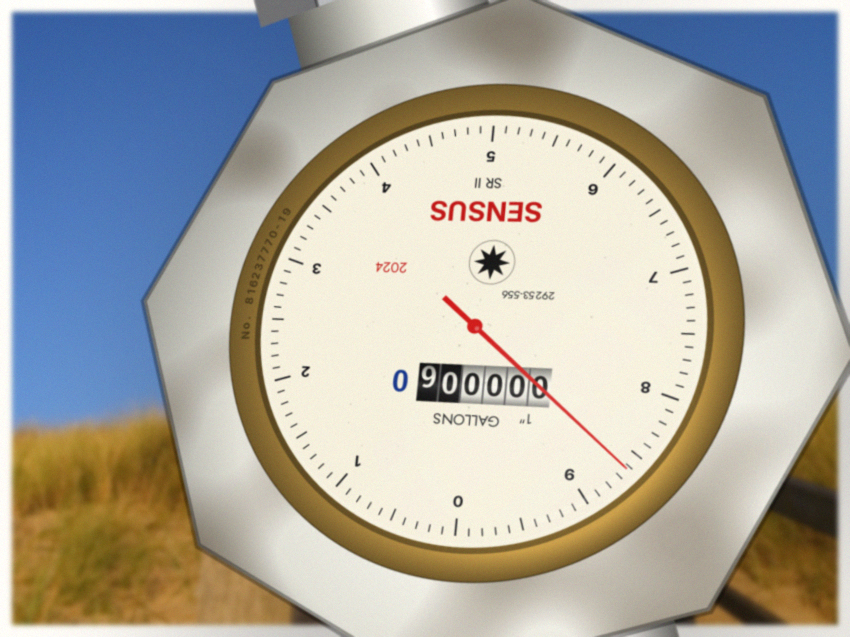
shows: 58.6 gal
